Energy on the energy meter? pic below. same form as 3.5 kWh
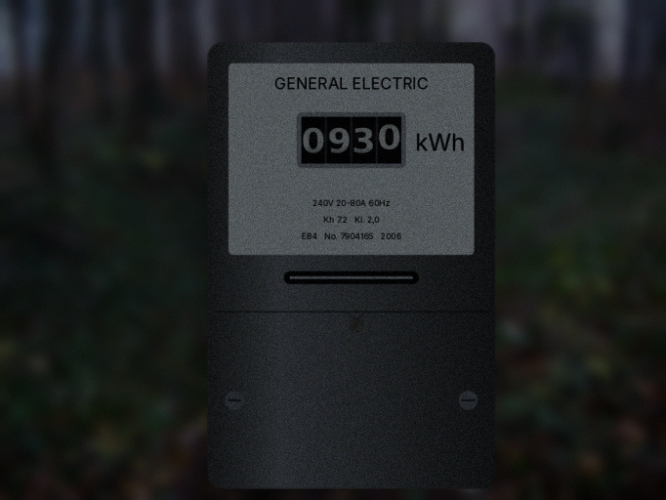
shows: 930 kWh
